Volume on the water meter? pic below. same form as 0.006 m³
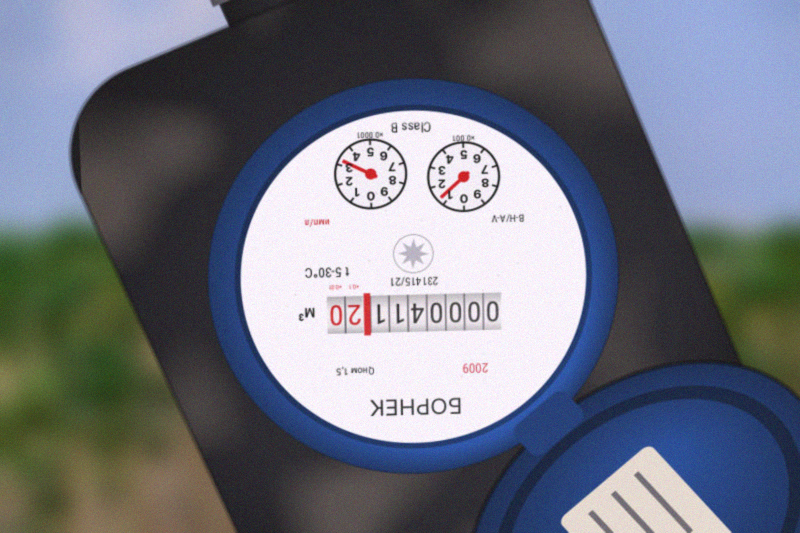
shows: 411.2013 m³
